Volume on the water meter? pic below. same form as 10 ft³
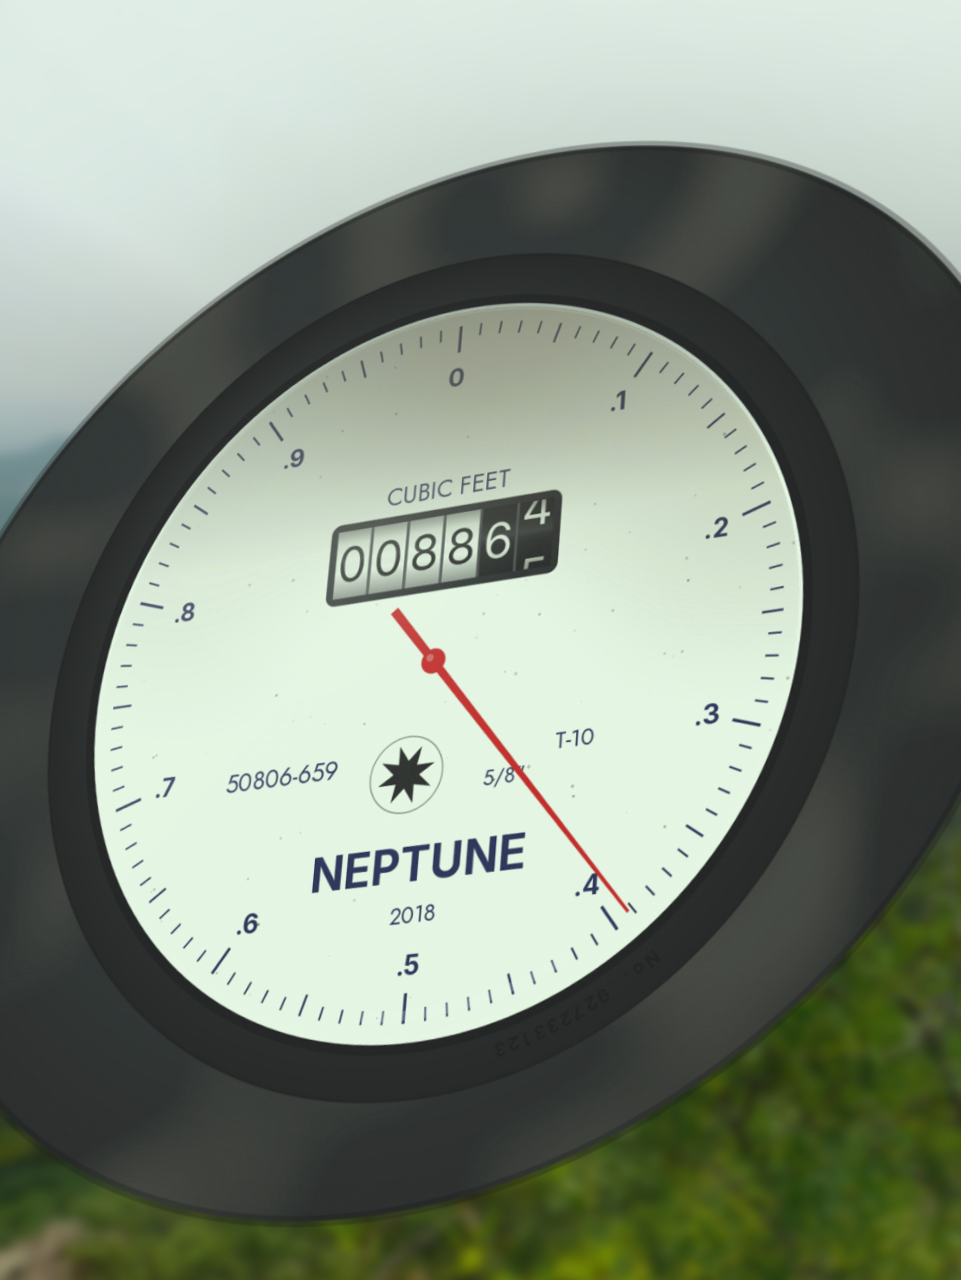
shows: 8864.39 ft³
